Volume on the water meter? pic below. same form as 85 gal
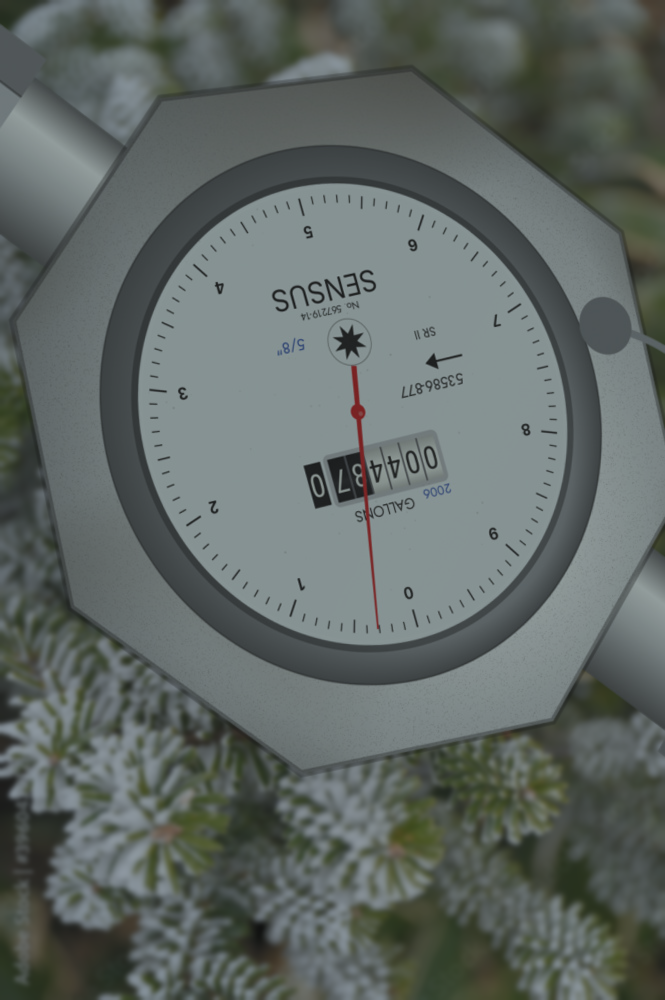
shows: 44870.3 gal
